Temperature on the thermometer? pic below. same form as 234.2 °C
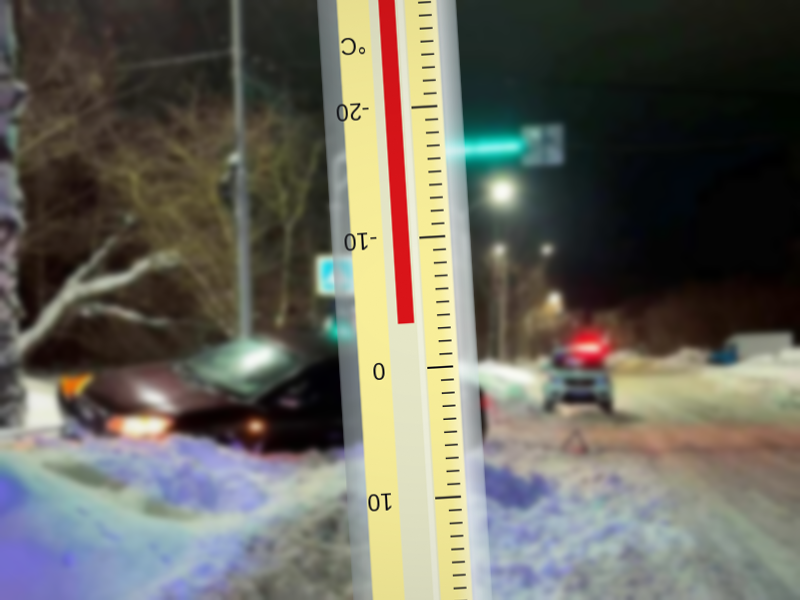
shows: -3.5 °C
